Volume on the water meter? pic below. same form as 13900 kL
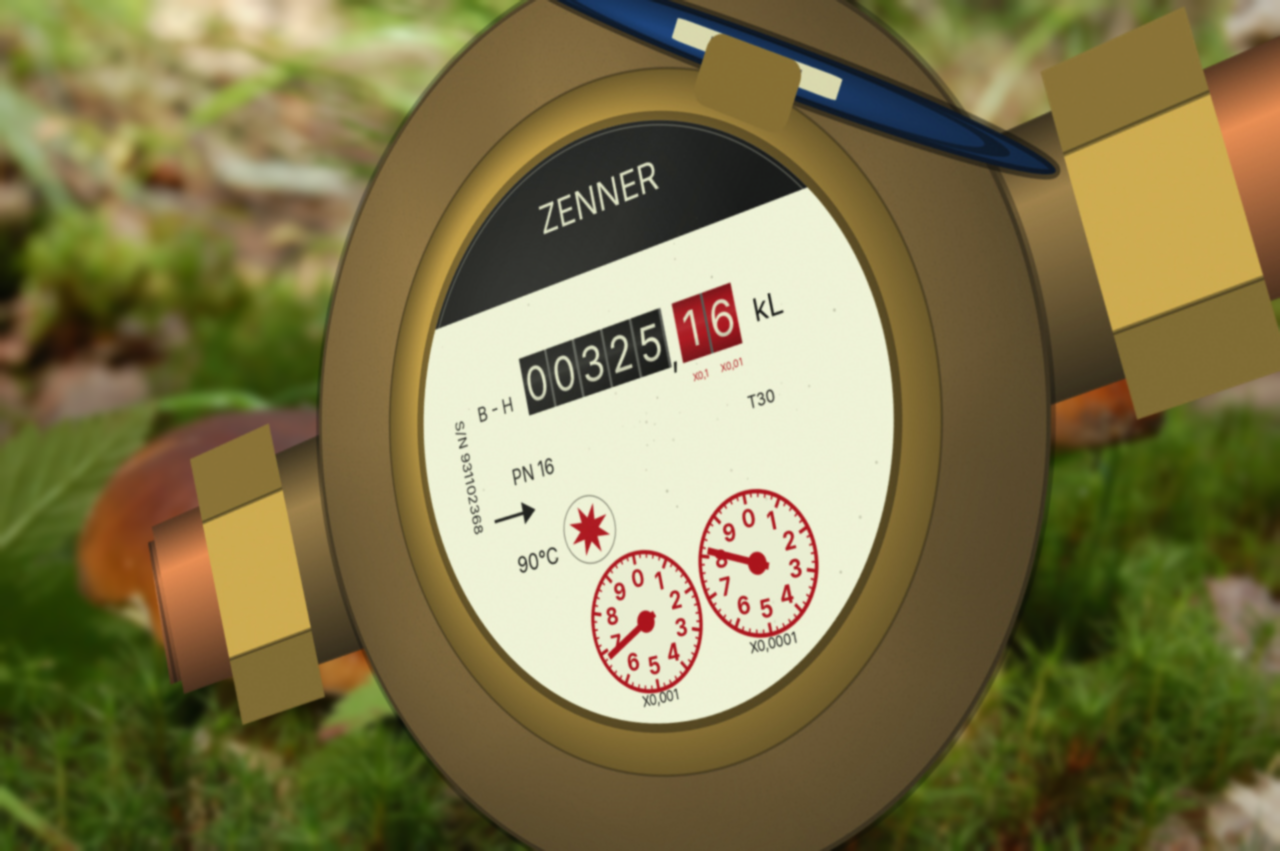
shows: 325.1668 kL
